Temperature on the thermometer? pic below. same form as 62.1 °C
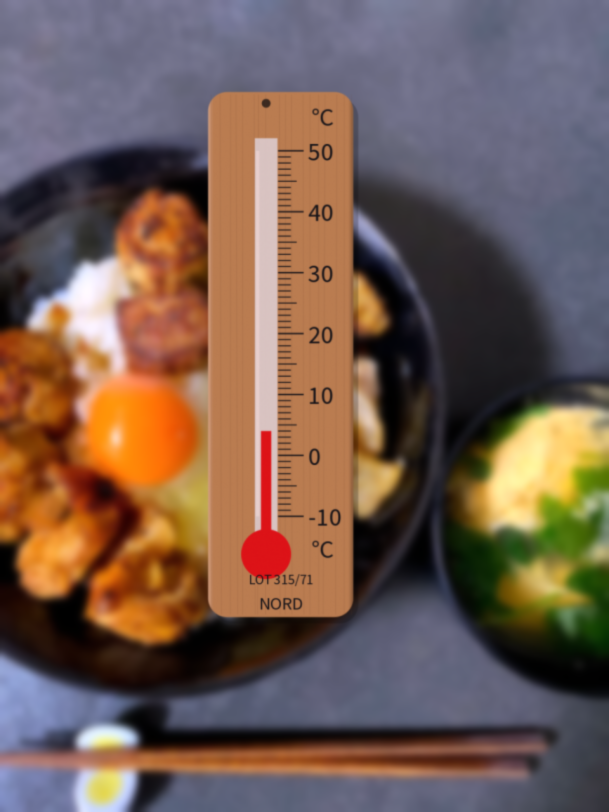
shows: 4 °C
